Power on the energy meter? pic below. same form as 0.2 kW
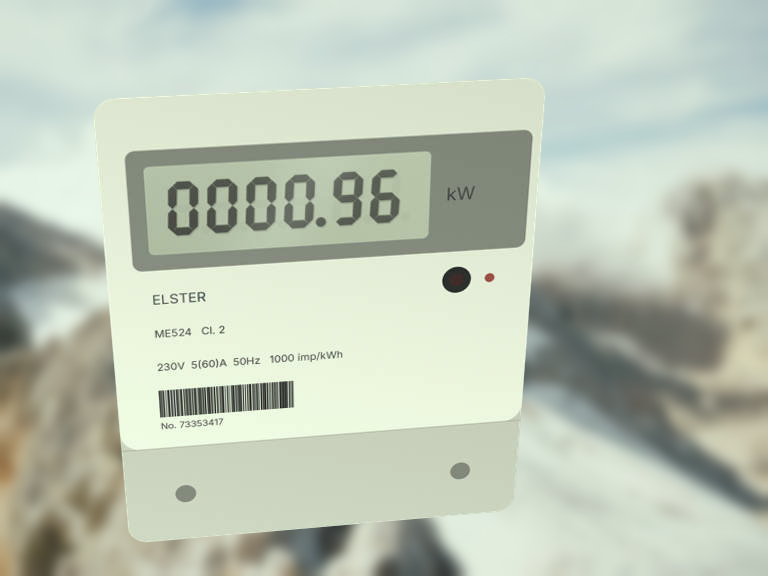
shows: 0.96 kW
